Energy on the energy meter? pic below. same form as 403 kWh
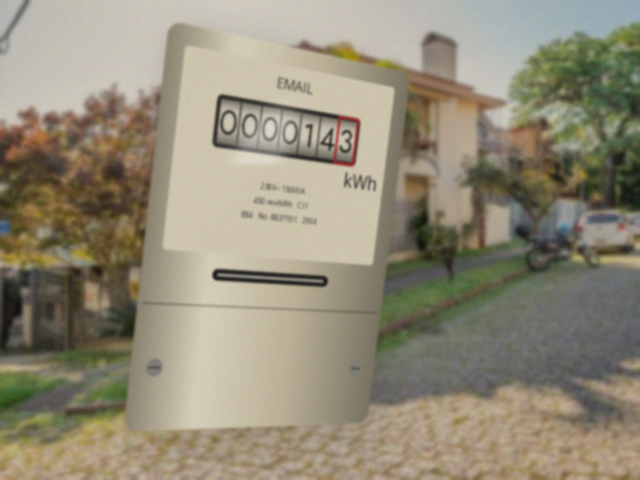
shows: 14.3 kWh
